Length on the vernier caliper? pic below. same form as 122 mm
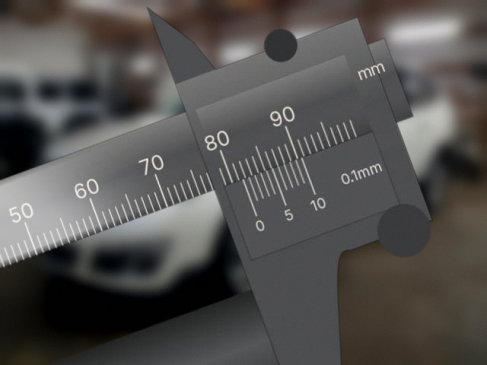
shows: 81.6 mm
